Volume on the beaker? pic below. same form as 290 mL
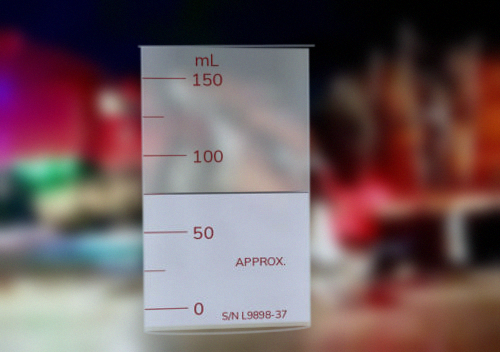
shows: 75 mL
